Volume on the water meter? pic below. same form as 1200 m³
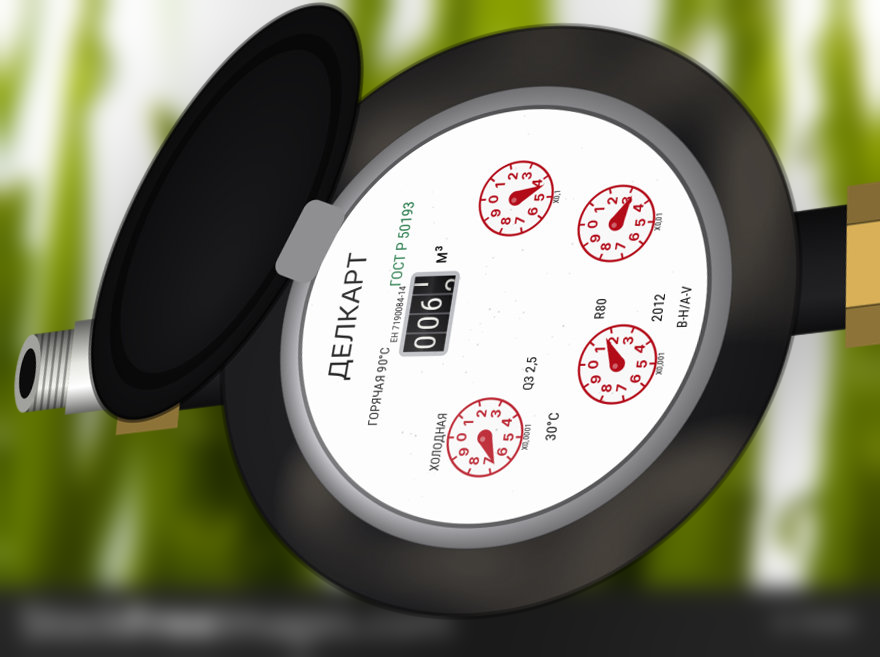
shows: 61.4316 m³
